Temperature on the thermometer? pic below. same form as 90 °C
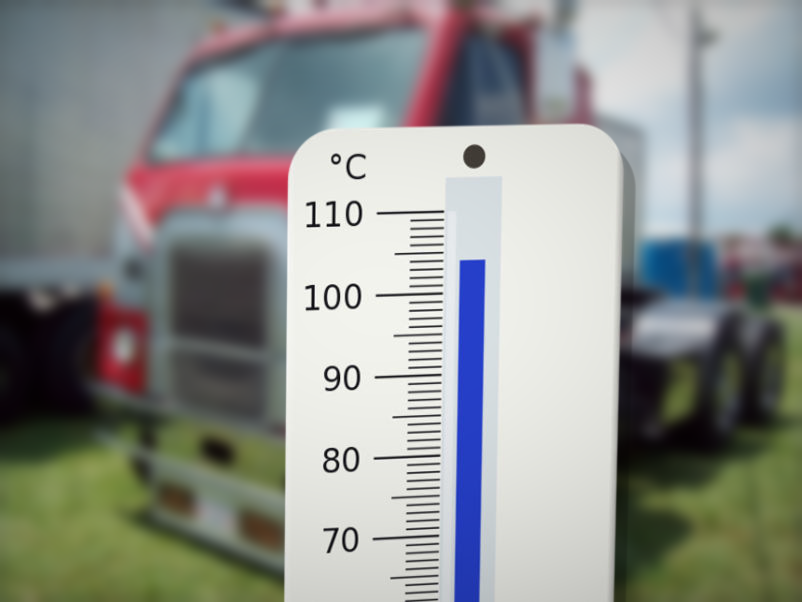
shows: 104 °C
